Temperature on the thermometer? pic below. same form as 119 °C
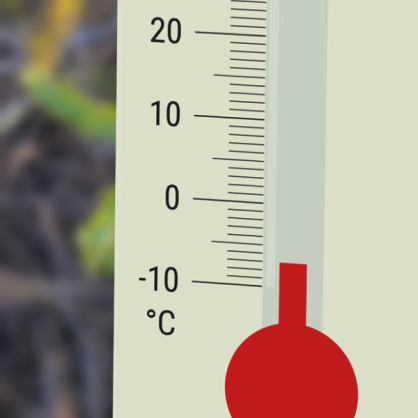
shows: -7 °C
